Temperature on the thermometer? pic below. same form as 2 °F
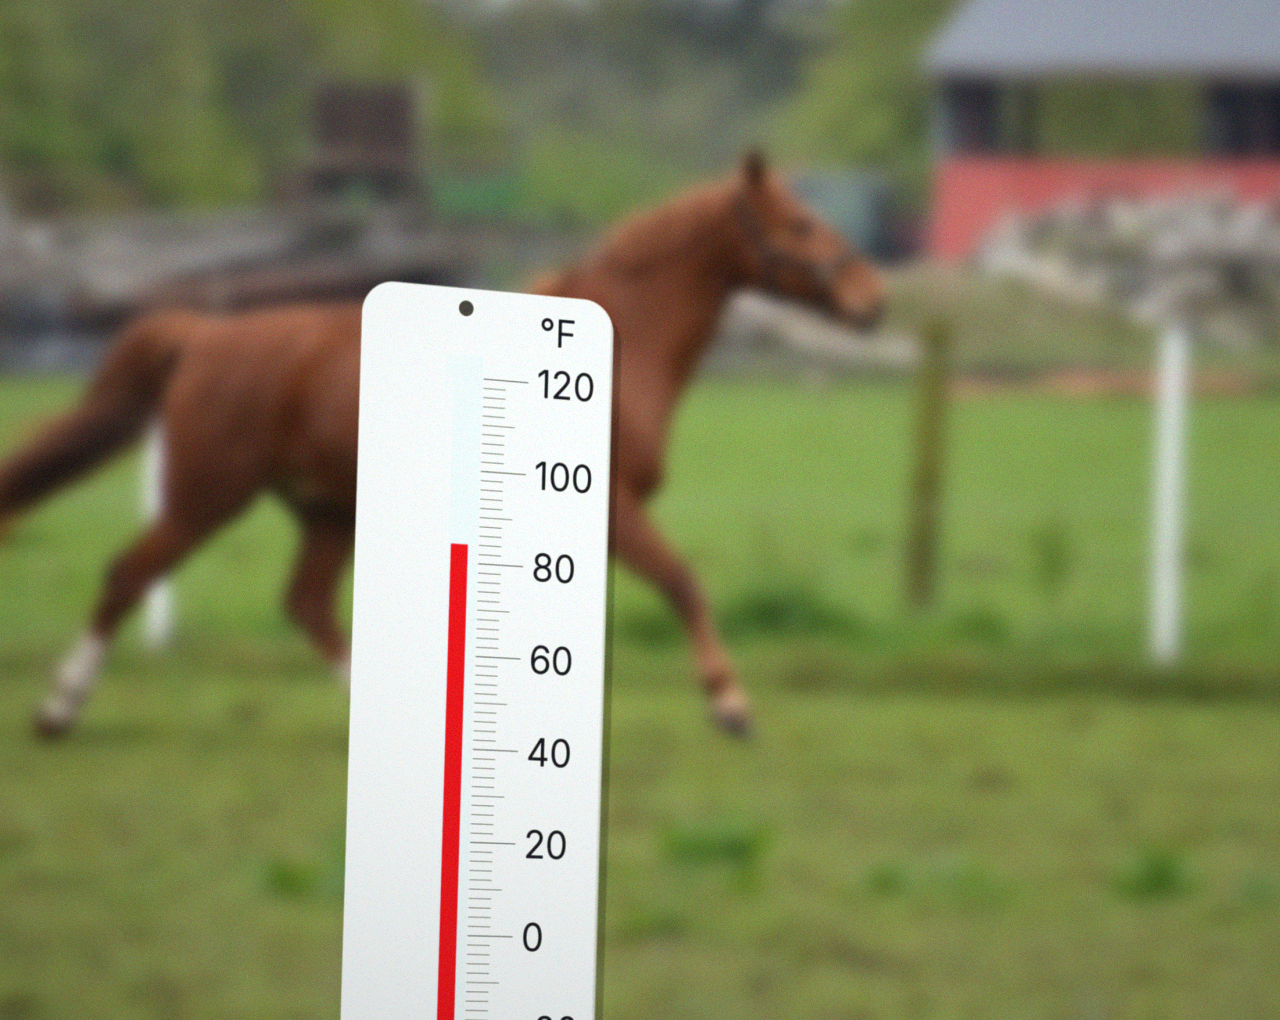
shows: 84 °F
